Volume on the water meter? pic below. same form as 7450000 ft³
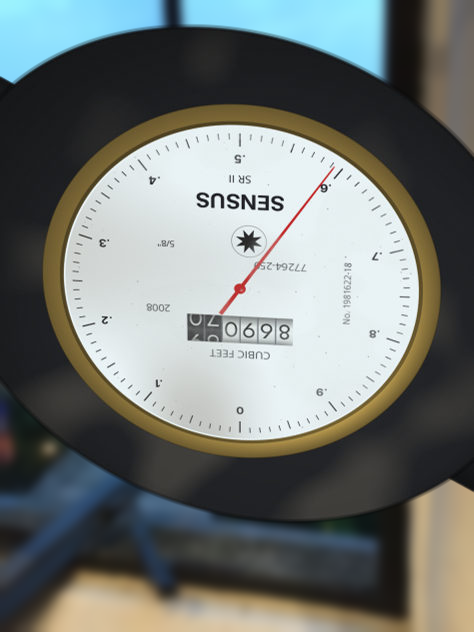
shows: 869069.59 ft³
